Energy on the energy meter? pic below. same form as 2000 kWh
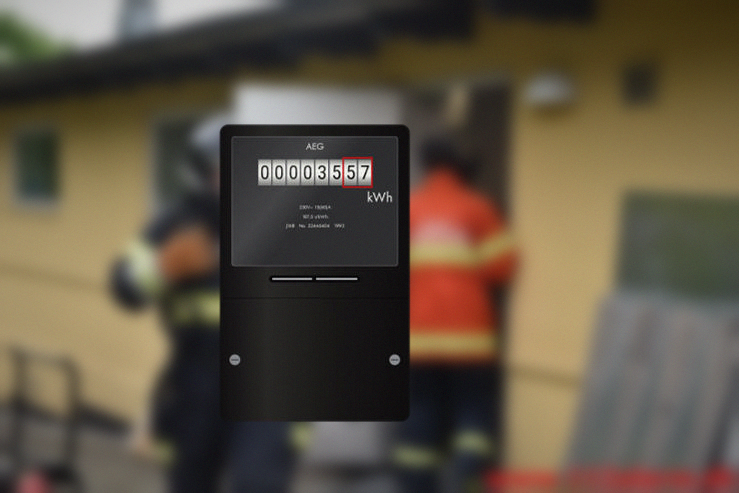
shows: 35.57 kWh
